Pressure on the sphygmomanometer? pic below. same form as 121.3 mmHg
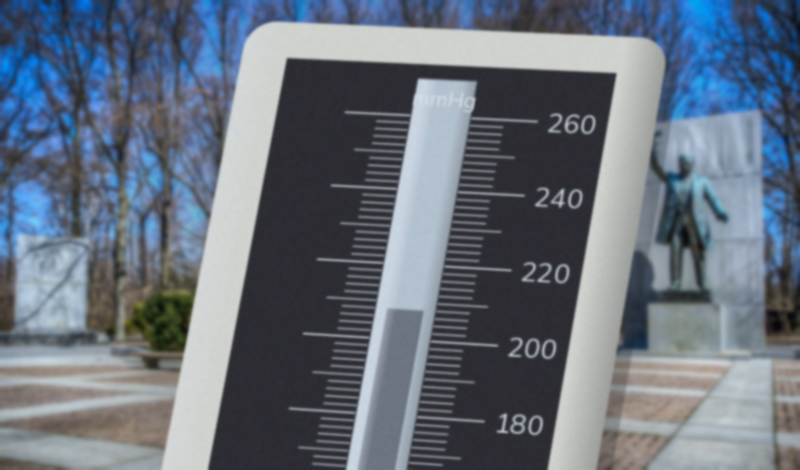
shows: 208 mmHg
